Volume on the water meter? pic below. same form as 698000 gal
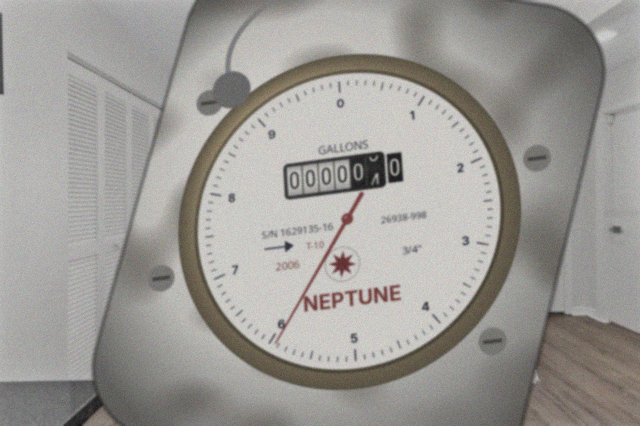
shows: 35.9 gal
